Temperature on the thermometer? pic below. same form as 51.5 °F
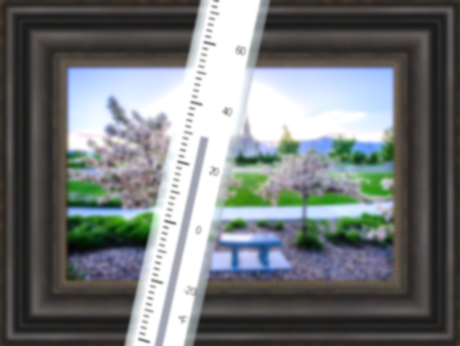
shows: 30 °F
